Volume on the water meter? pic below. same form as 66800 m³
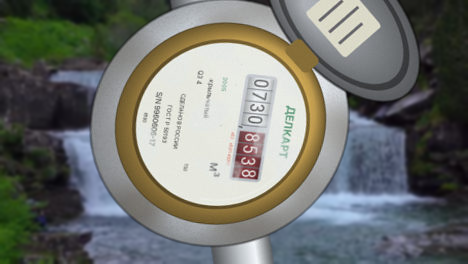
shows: 730.8538 m³
